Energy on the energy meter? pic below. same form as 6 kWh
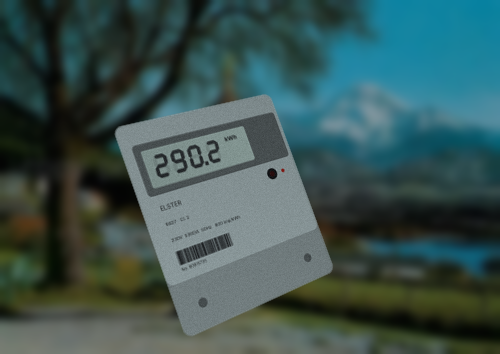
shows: 290.2 kWh
